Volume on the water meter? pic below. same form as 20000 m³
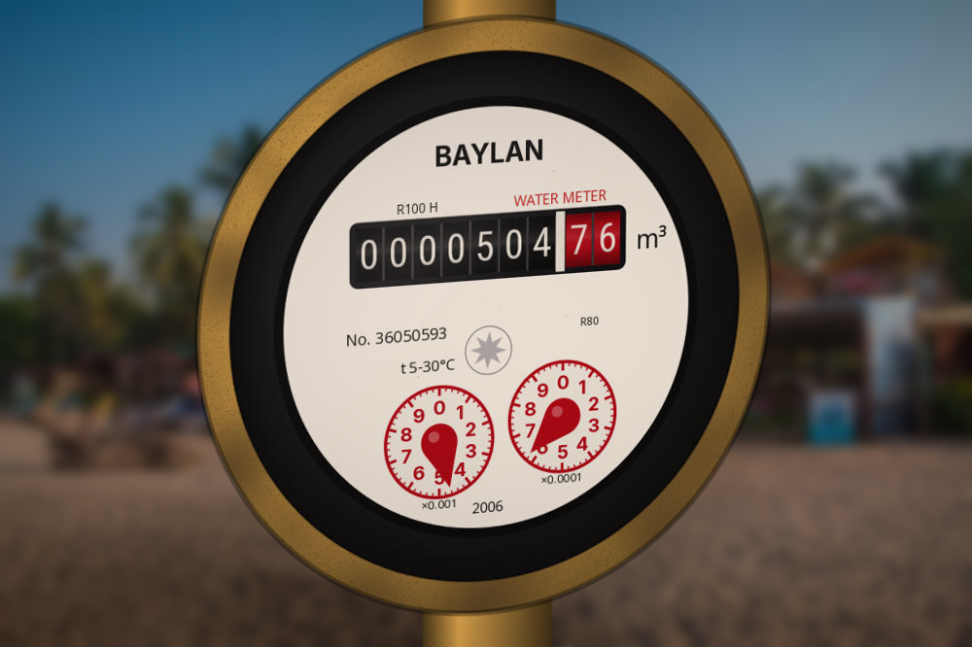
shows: 504.7646 m³
